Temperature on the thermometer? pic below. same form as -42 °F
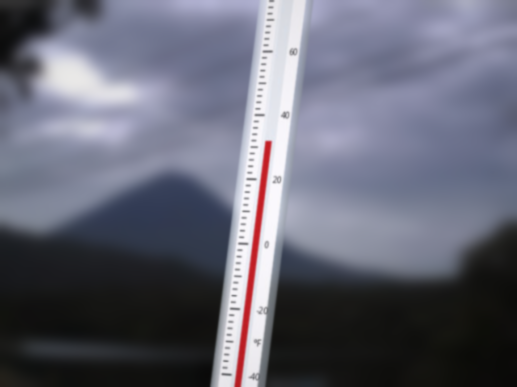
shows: 32 °F
